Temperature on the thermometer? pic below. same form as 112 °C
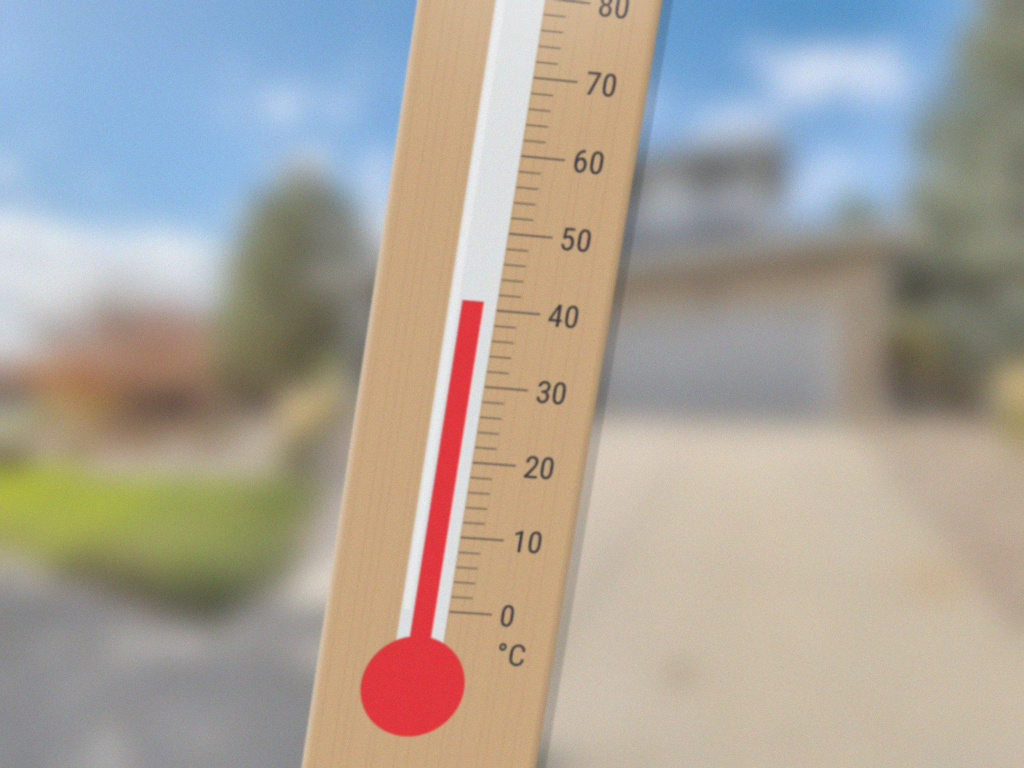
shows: 41 °C
